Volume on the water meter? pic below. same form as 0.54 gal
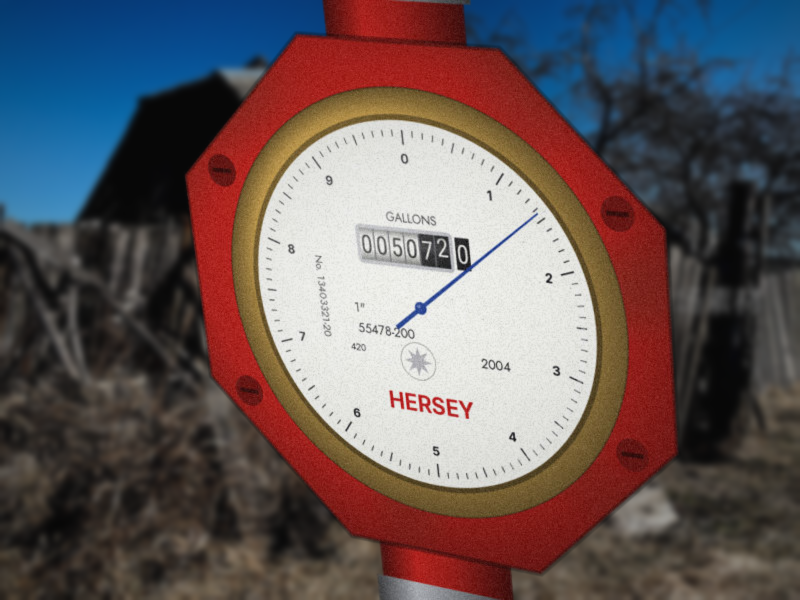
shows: 50721.4 gal
